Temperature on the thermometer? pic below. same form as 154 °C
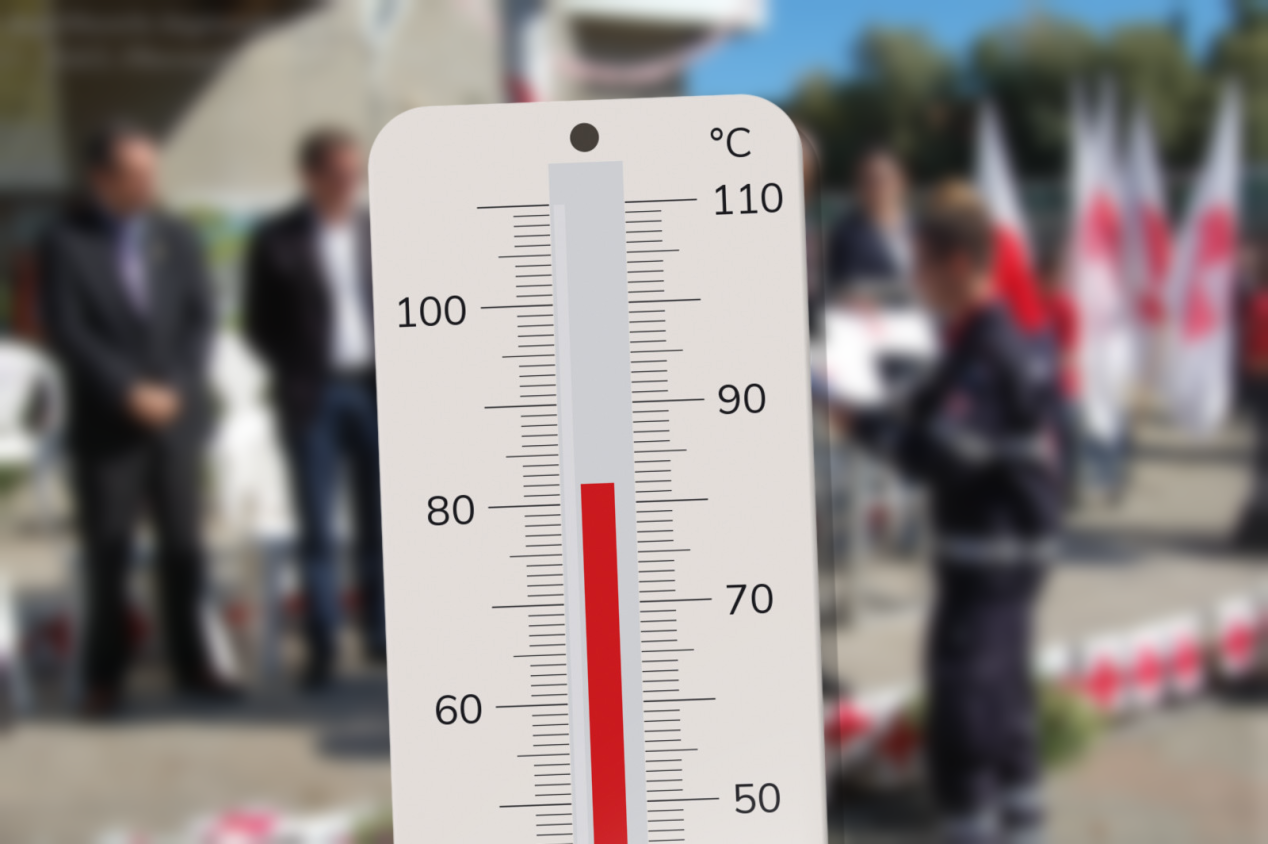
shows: 82 °C
